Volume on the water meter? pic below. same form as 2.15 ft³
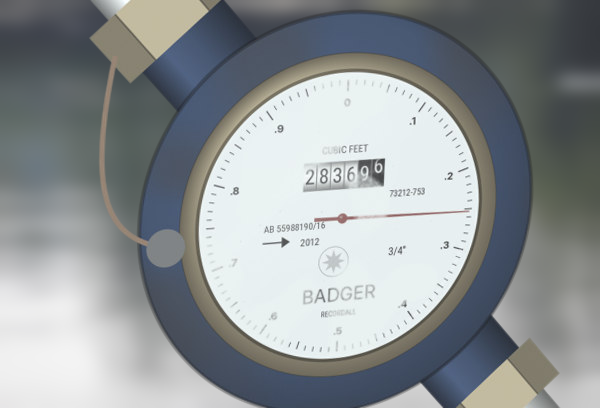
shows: 283696.25 ft³
